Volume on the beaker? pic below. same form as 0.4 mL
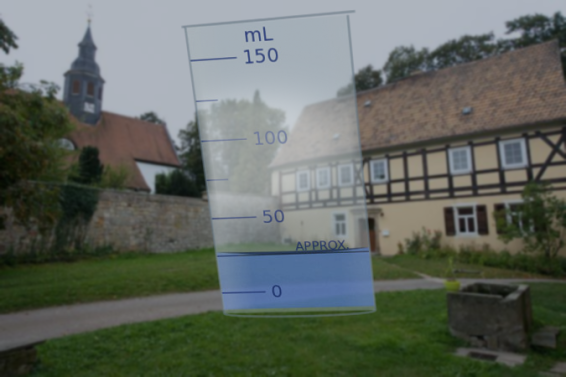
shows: 25 mL
